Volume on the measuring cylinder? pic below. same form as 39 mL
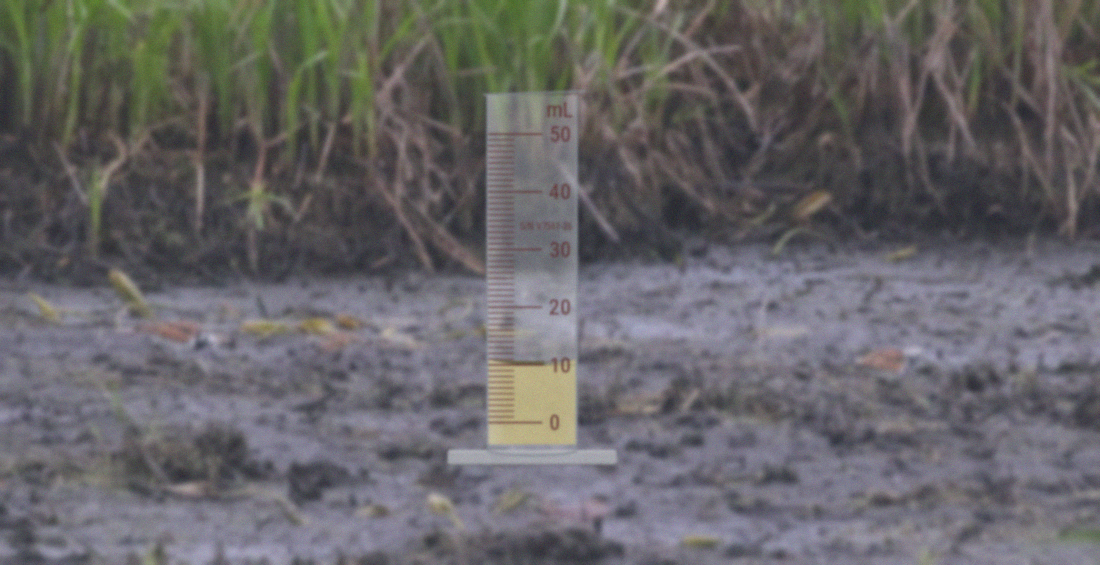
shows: 10 mL
